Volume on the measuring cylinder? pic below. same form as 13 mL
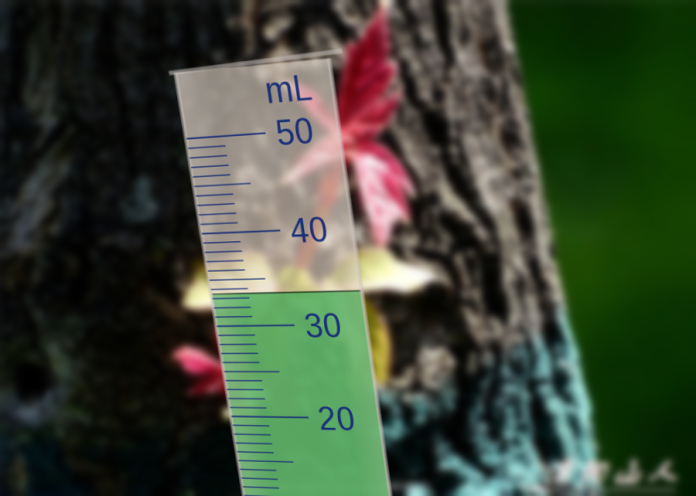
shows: 33.5 mL
